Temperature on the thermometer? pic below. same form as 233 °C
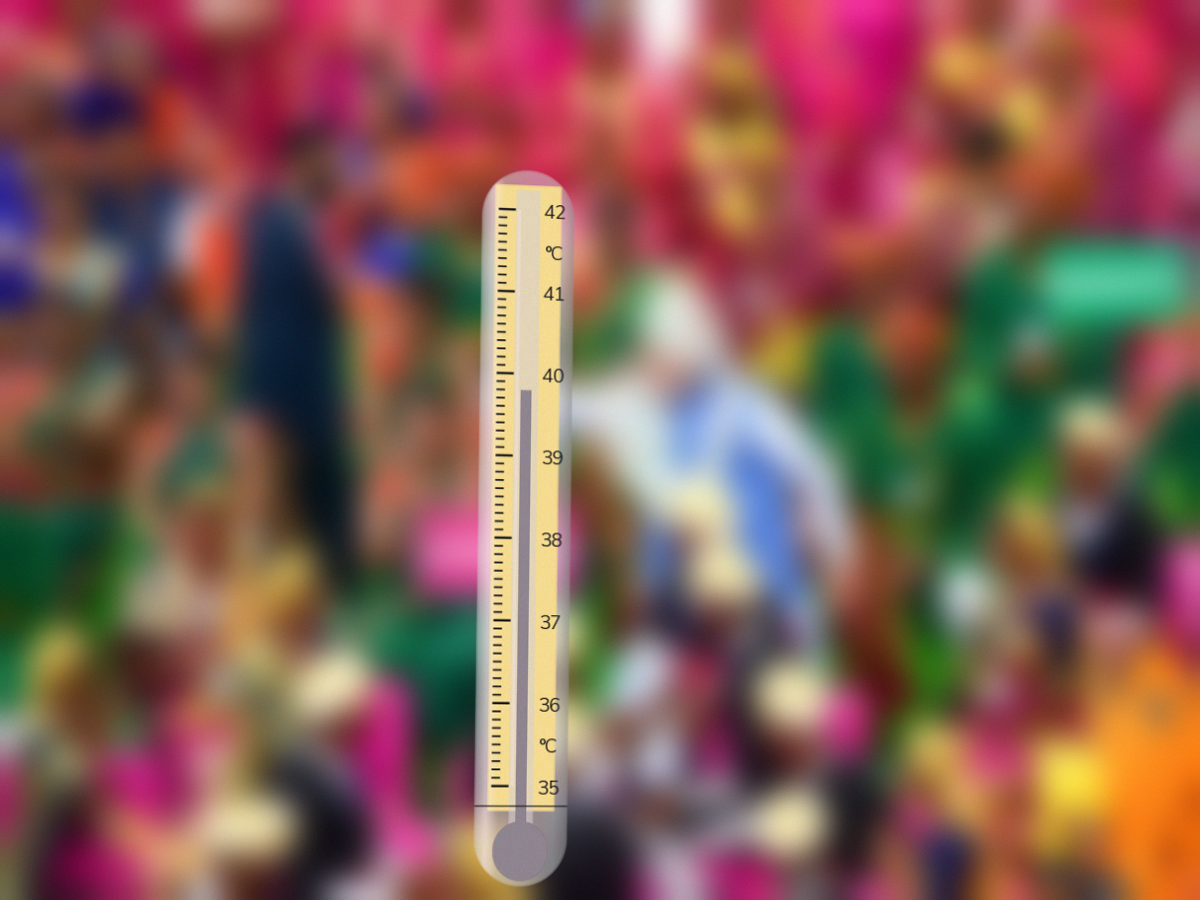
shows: 39.8 °C
